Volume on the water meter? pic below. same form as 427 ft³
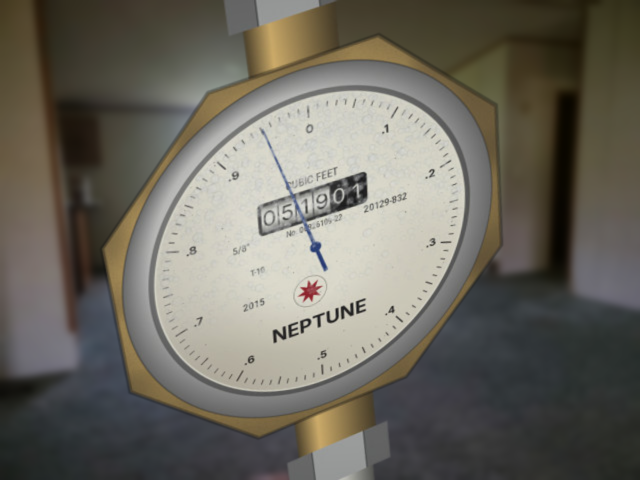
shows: 51900.95 ft³
